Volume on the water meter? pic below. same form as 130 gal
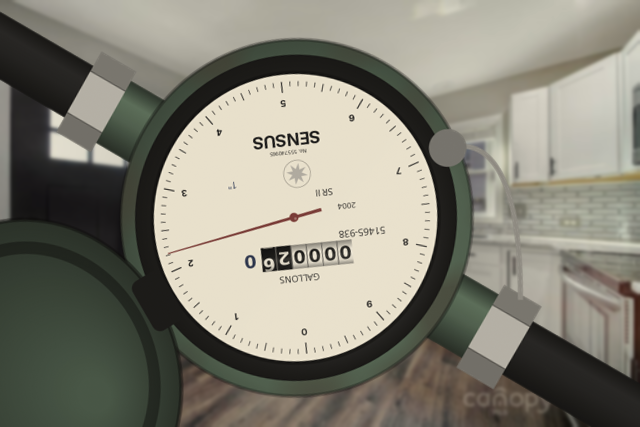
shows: 262.2 gal
